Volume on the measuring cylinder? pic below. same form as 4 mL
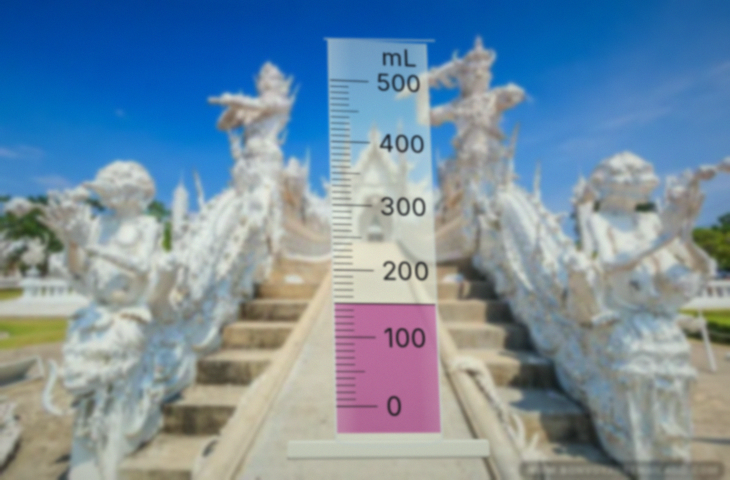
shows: 150 mL
